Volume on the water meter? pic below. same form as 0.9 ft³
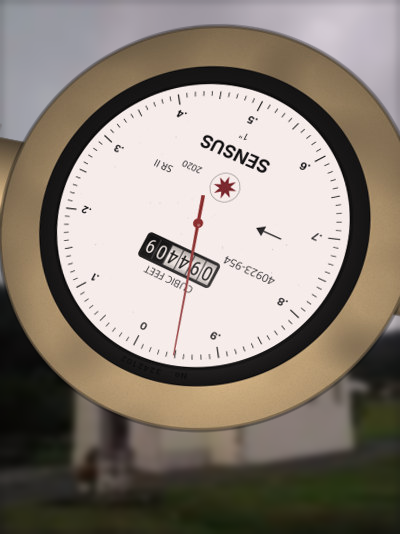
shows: 94408.95 ft³
